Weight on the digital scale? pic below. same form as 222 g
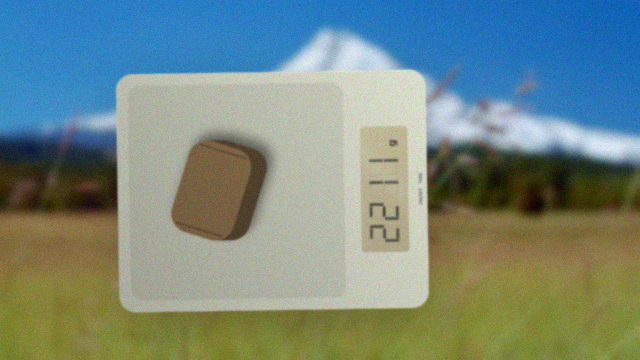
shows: 2211 g
